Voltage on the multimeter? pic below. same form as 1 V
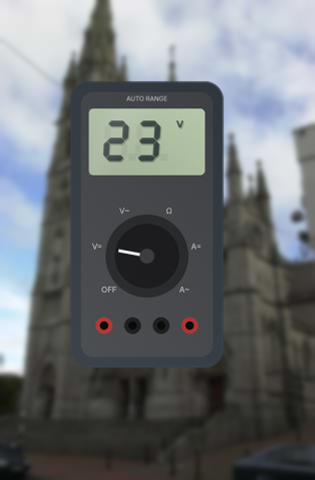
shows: 23 V
